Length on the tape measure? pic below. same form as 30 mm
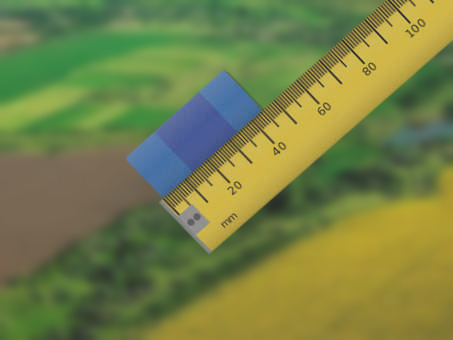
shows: 45 mm
